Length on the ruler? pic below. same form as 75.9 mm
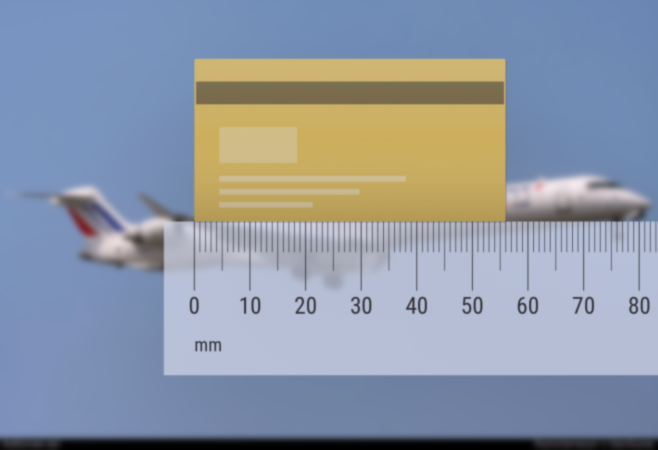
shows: 56 mm
